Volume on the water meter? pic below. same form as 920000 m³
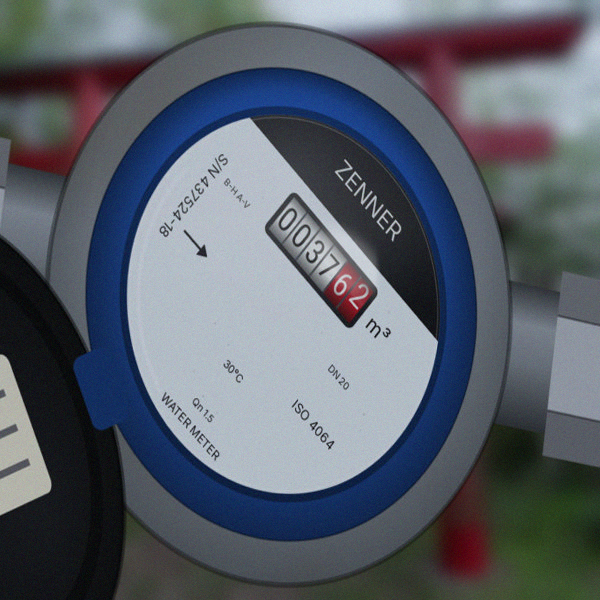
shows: 37.62 m³
